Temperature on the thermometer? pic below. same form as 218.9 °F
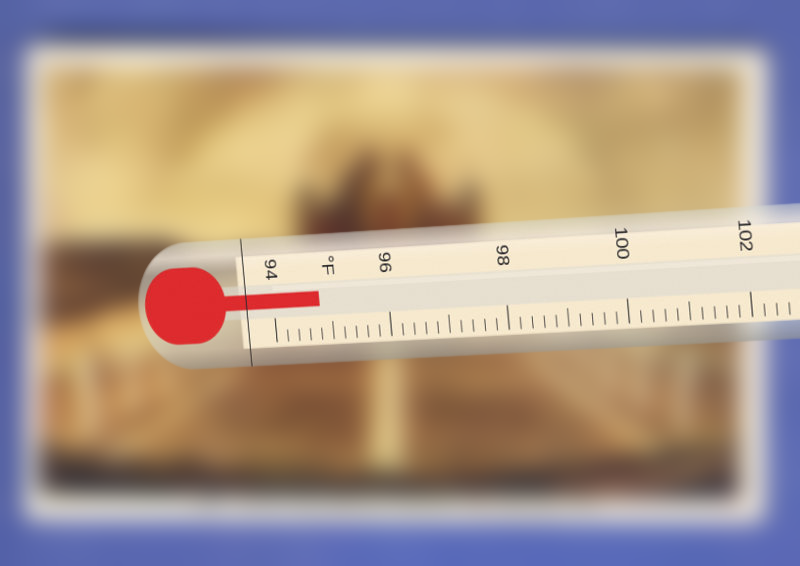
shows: 94.8 °F
